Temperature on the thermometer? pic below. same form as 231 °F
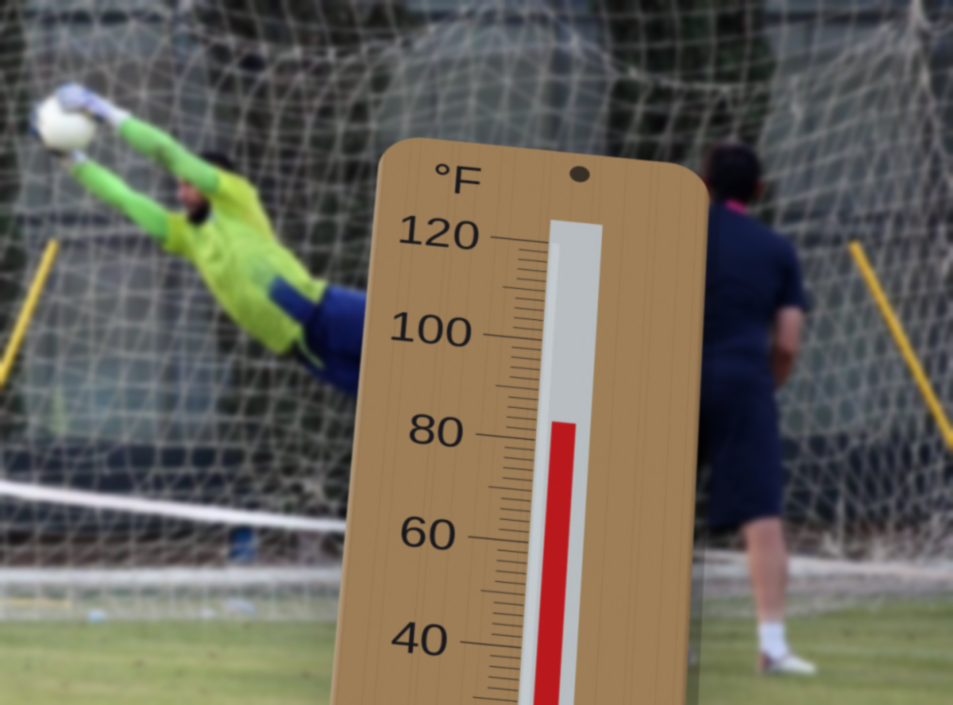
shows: 84 °F
